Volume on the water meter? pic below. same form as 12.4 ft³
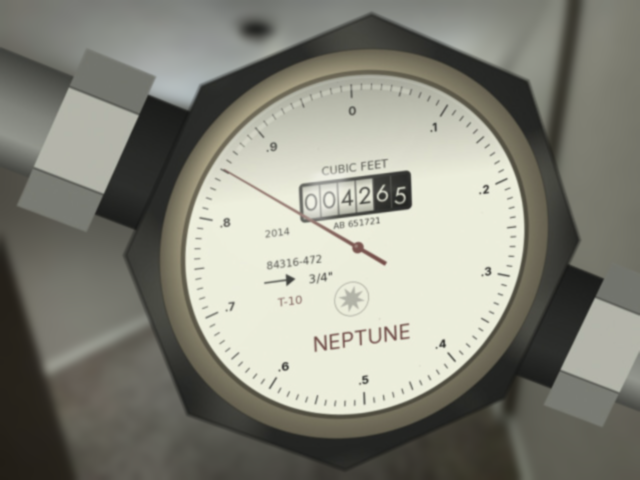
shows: 4264.85 ft³
